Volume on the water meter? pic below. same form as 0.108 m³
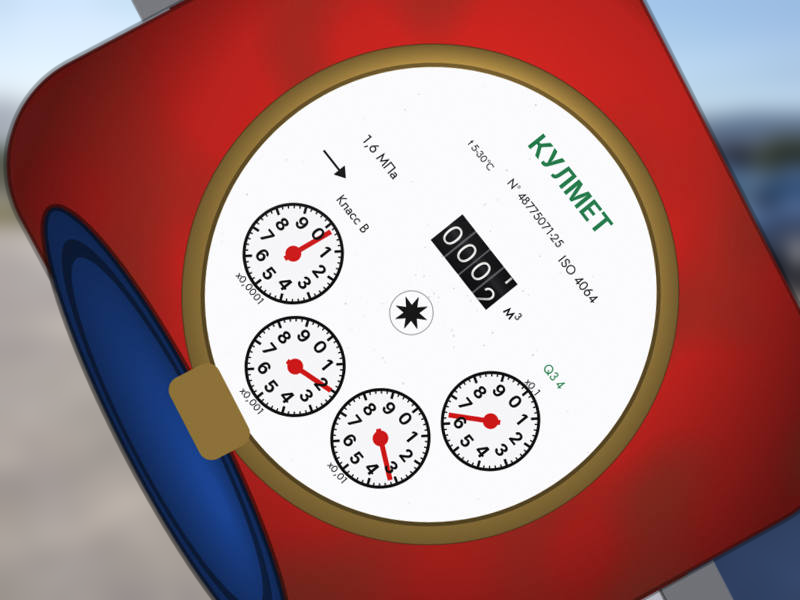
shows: 1.6320 m³
